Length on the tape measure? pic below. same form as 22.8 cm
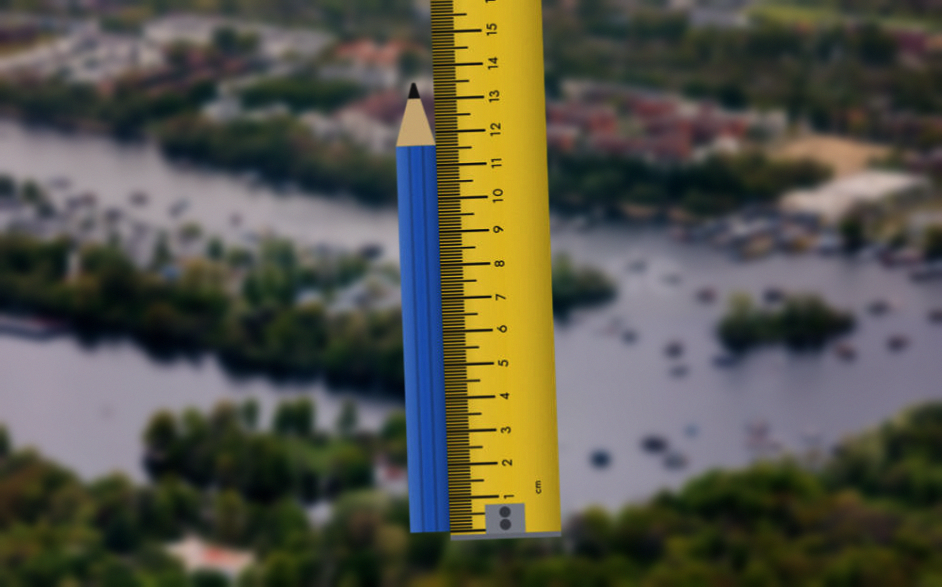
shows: 13.5 cm
